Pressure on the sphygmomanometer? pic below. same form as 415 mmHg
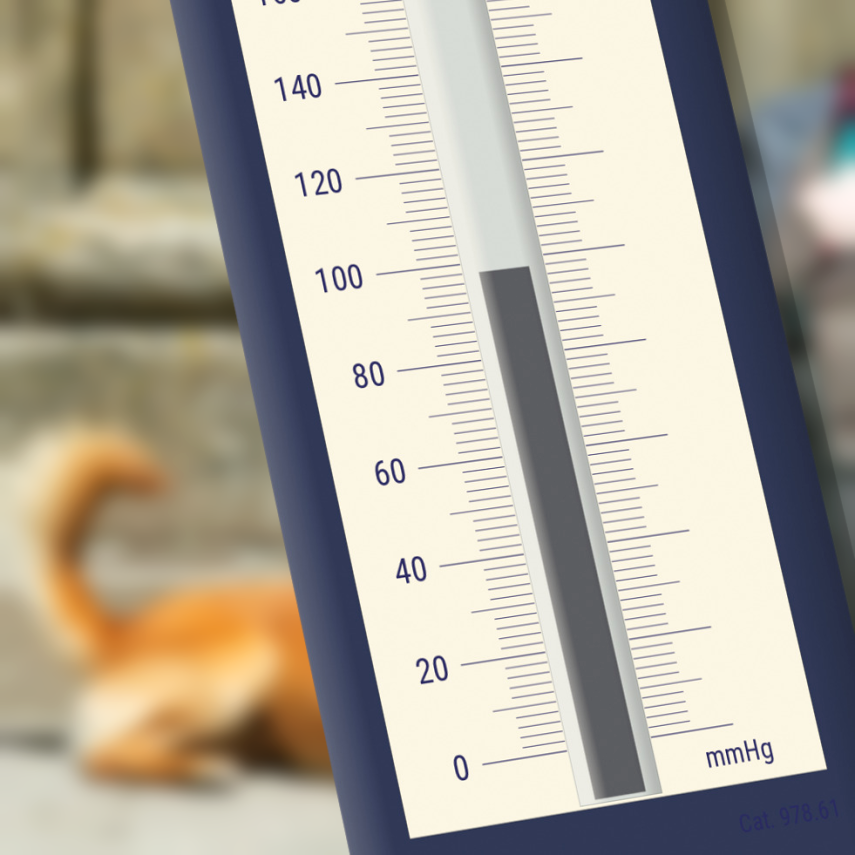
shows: 98 mmHg
